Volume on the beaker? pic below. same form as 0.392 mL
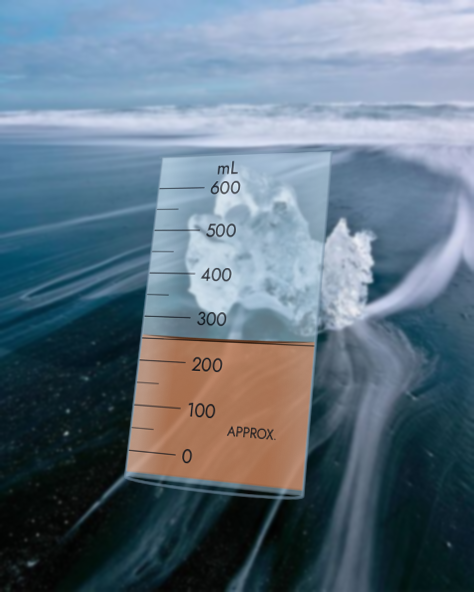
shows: 250 mL
